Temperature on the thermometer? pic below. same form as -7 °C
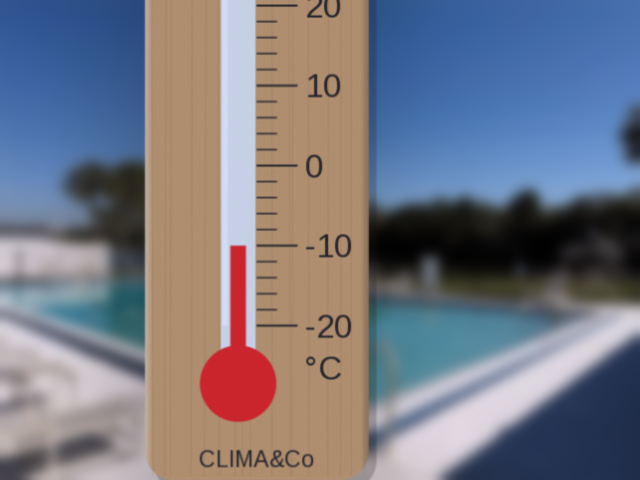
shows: -10 °C
